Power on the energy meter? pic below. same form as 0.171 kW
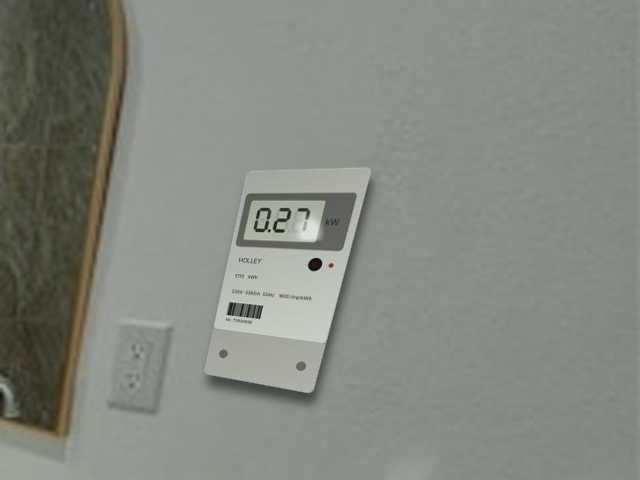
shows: 0.27 kW
